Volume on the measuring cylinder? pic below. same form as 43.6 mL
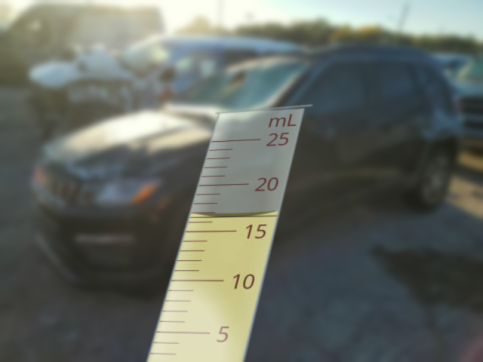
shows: 16.5 mL
